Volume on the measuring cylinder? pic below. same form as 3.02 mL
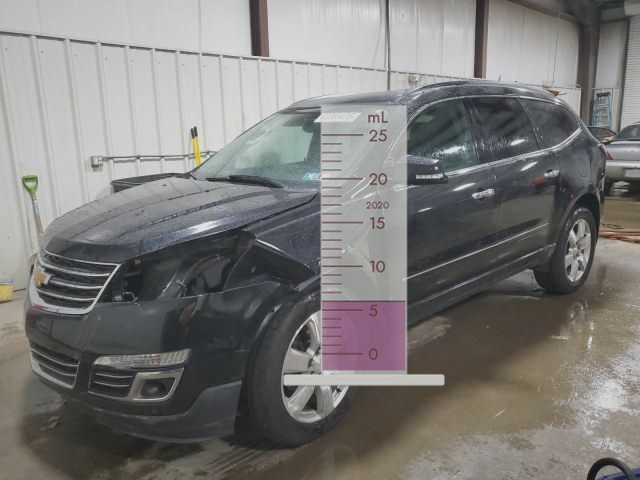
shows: 6 mL
